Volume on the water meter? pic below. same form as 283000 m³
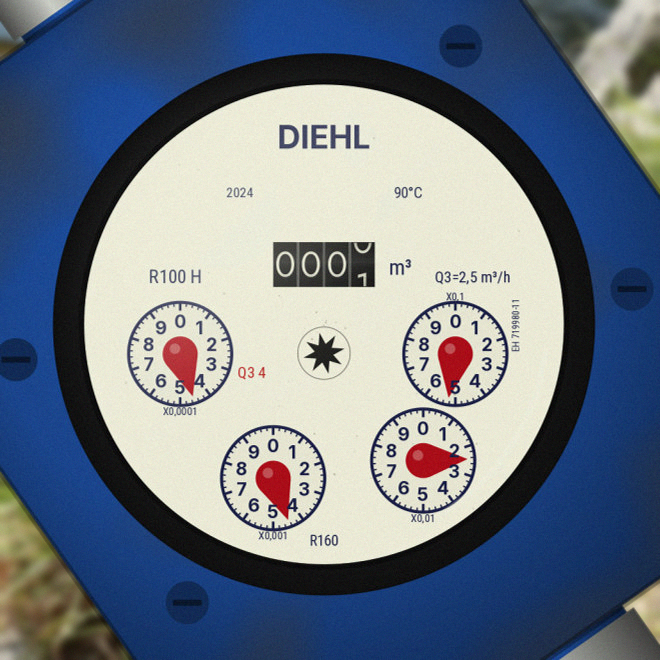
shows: 0.5244 m³
